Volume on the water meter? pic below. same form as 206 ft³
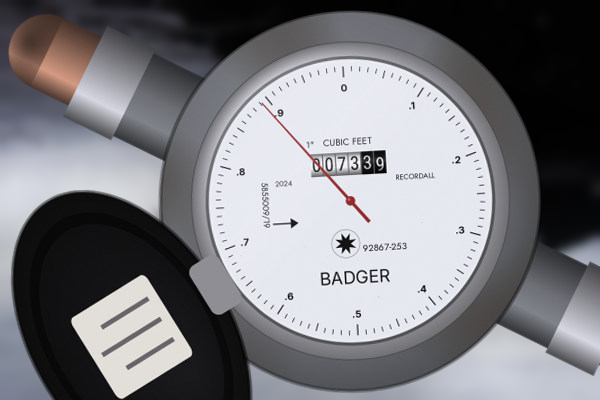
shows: 7338.89 ft³
